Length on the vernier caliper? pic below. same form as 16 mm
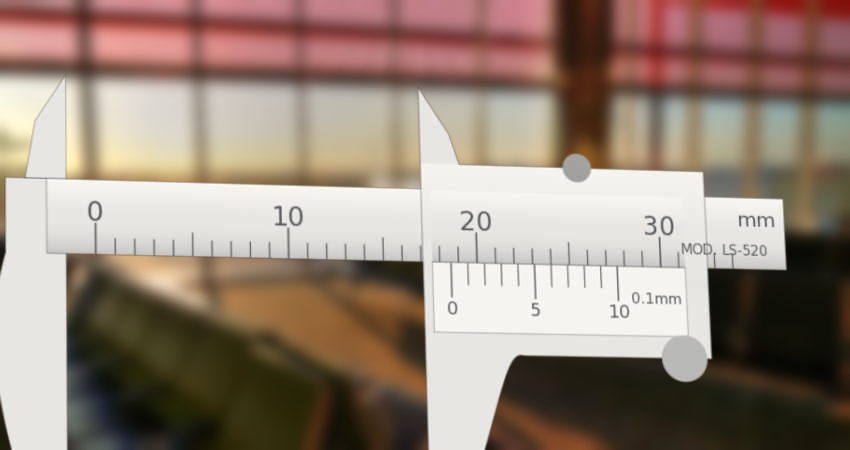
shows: 18.6 mm
